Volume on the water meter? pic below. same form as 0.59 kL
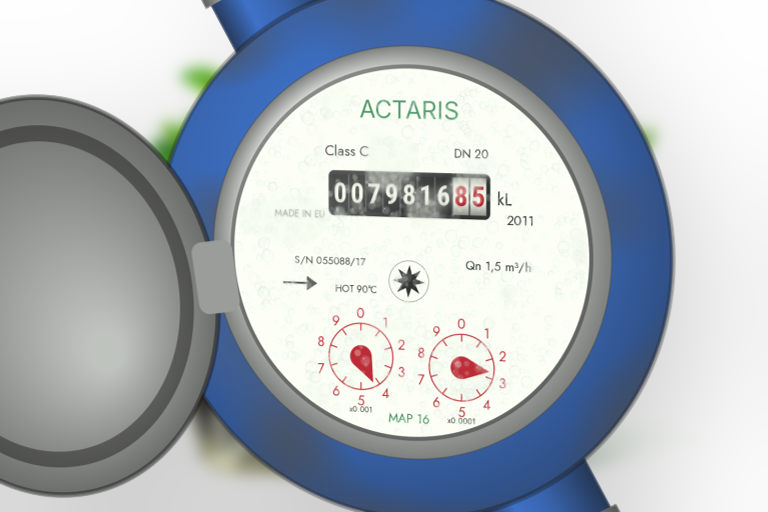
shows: 79816.8542 kL
